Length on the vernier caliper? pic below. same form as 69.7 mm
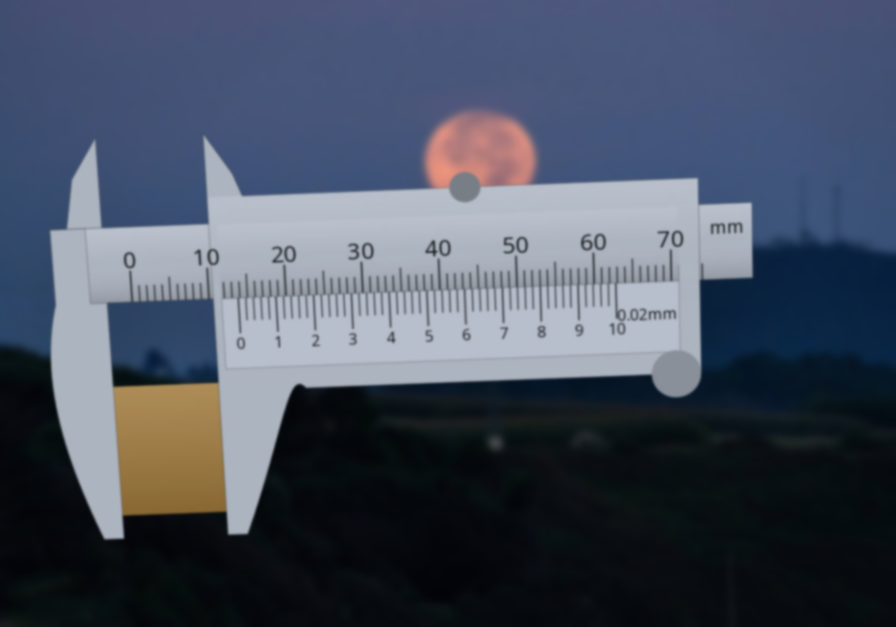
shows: 13.8 mm
